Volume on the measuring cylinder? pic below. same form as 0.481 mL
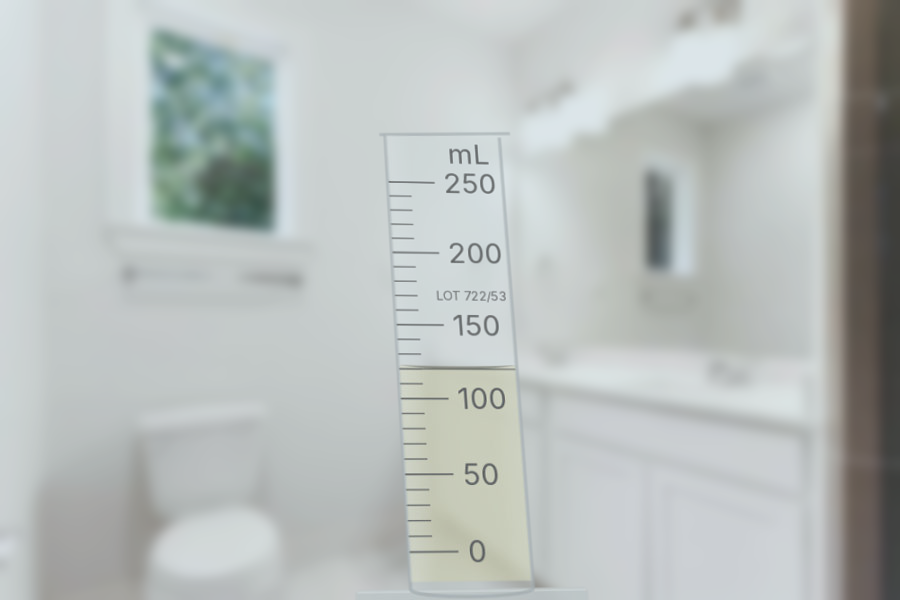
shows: 120 mL
